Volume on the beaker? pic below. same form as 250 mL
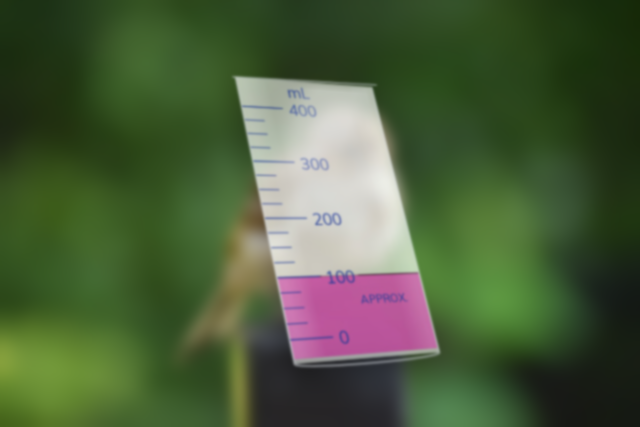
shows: 100 mL
